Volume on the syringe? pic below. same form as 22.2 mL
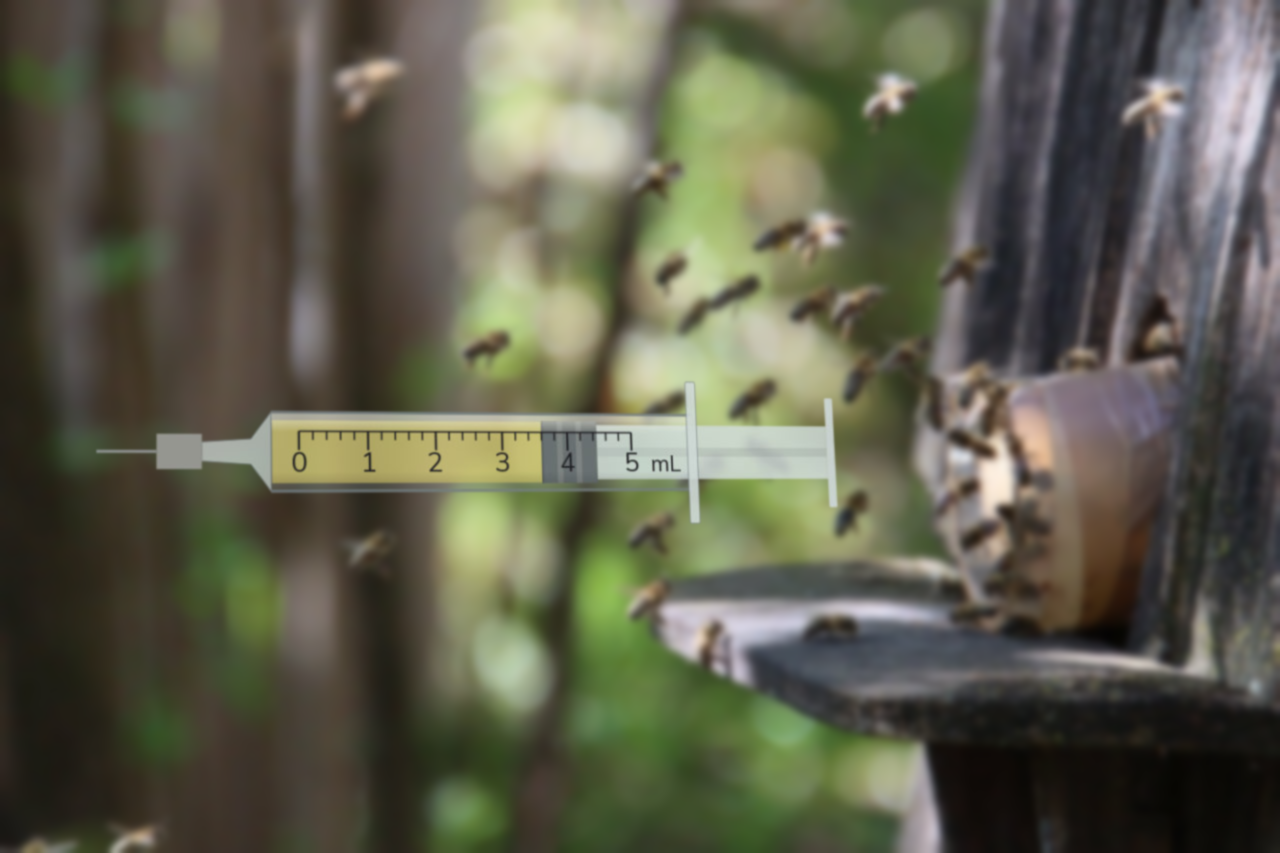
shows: 3.6 mL
